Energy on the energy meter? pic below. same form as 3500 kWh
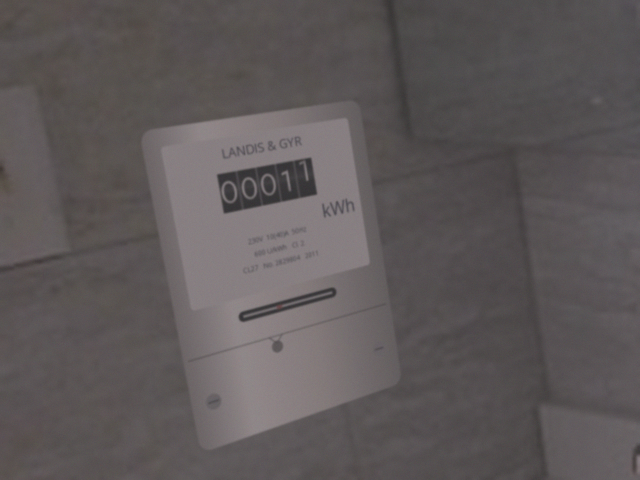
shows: 11 kWh
